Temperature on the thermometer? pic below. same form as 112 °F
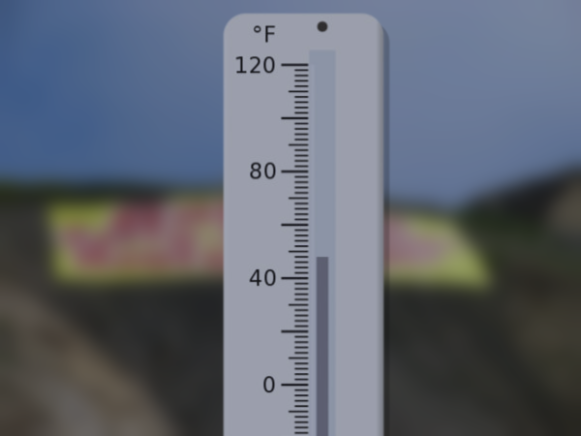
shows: 48 °F
